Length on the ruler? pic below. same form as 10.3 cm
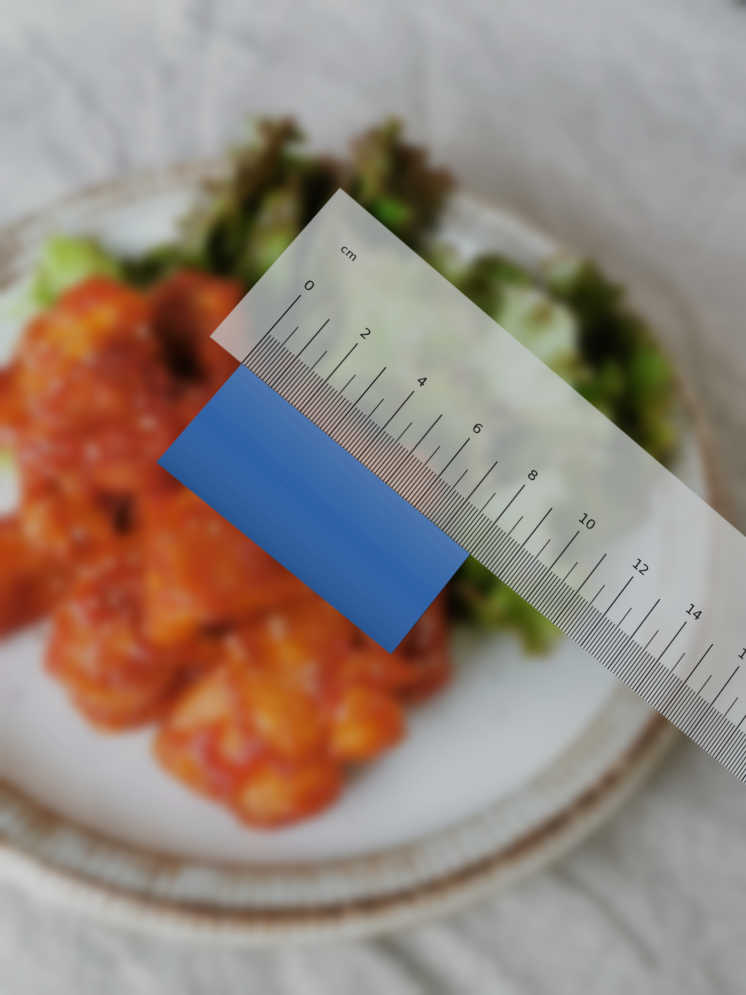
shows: 8 cm
